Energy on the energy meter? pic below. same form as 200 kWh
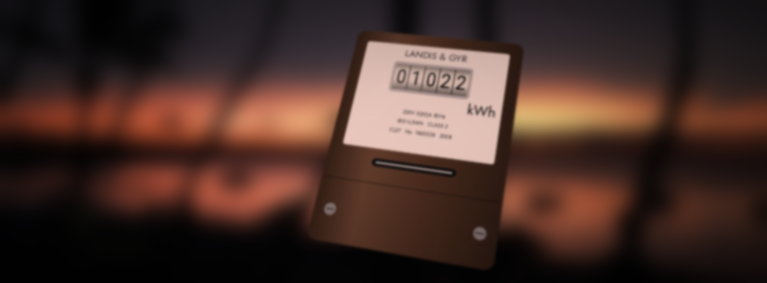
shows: 1022 kWh
